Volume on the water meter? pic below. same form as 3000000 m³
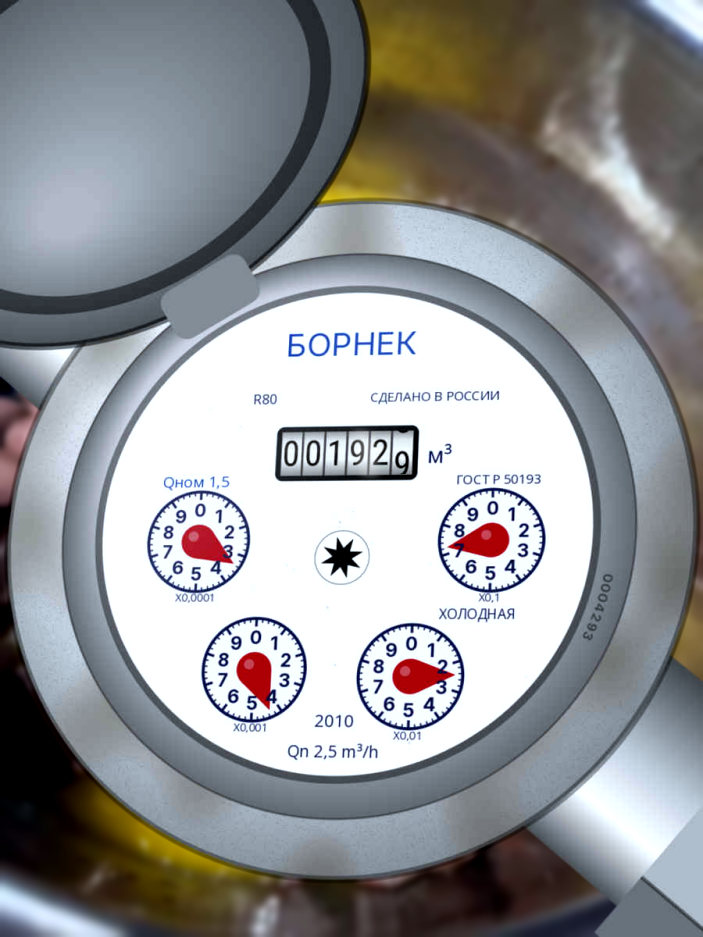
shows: 1928.7243 m³
